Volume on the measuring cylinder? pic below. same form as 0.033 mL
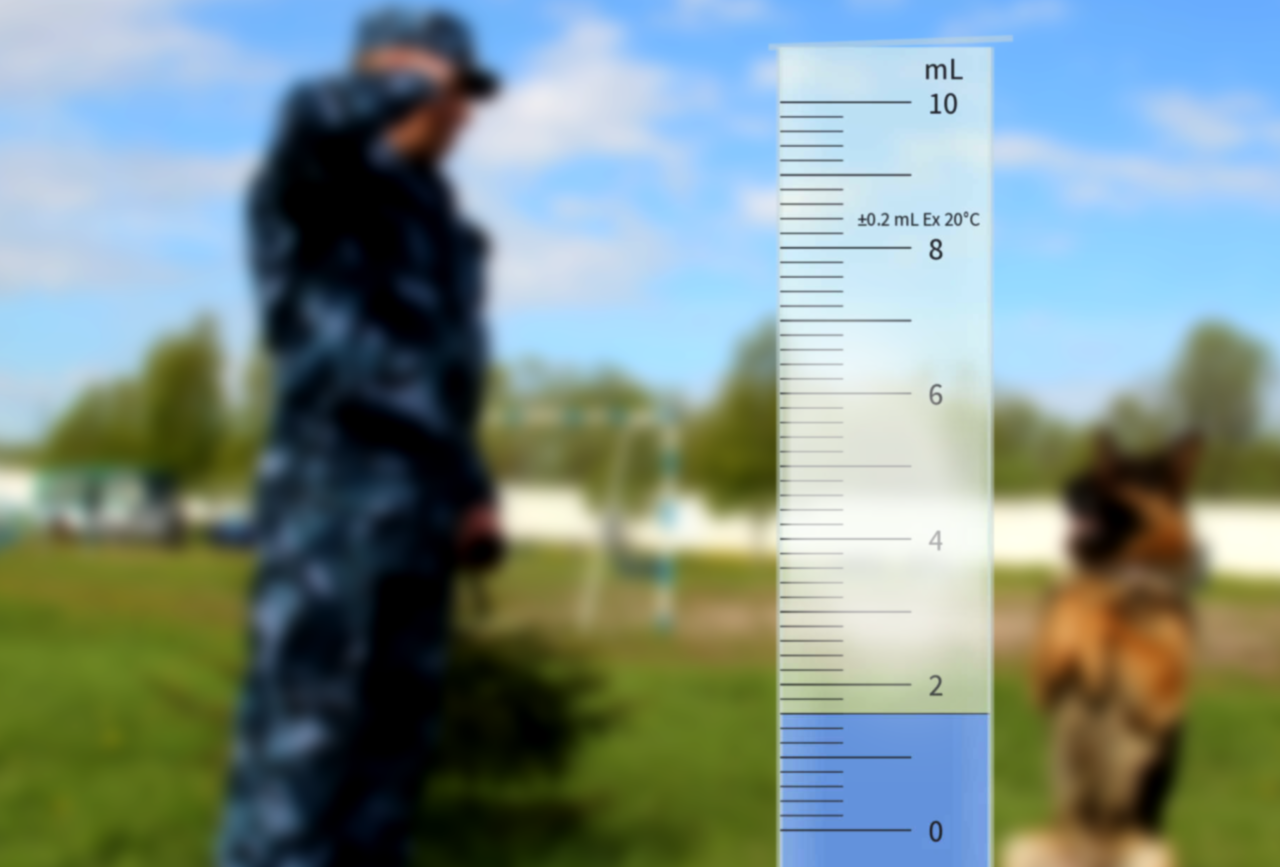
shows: 1.6 mL
